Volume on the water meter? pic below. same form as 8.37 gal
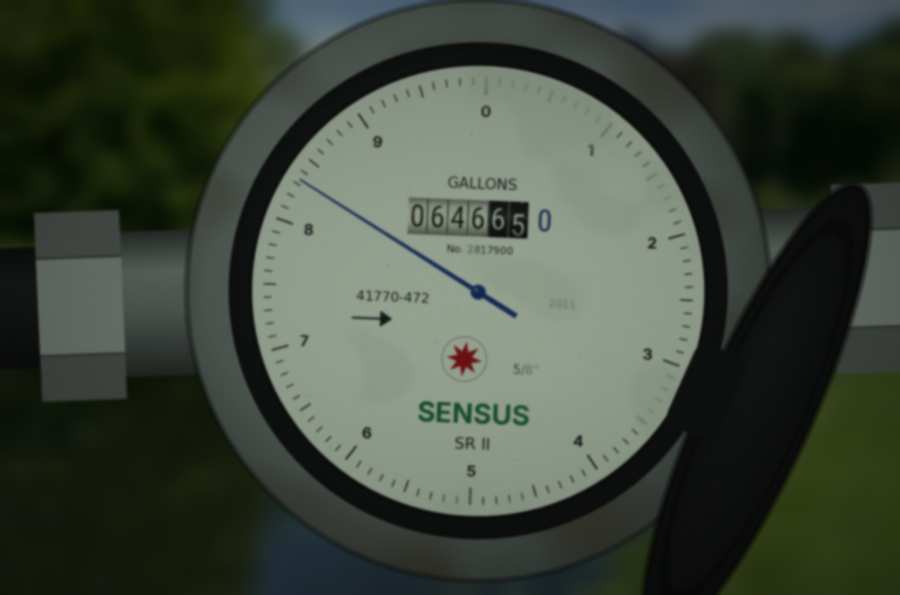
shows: 646648.3 gal
